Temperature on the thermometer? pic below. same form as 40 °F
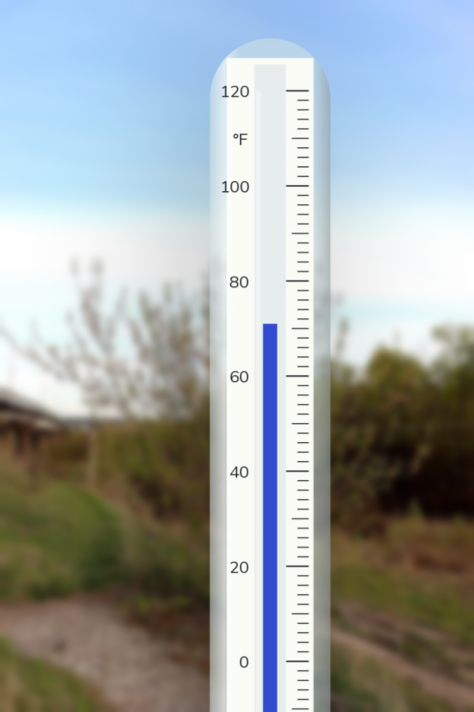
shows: 71 °F
